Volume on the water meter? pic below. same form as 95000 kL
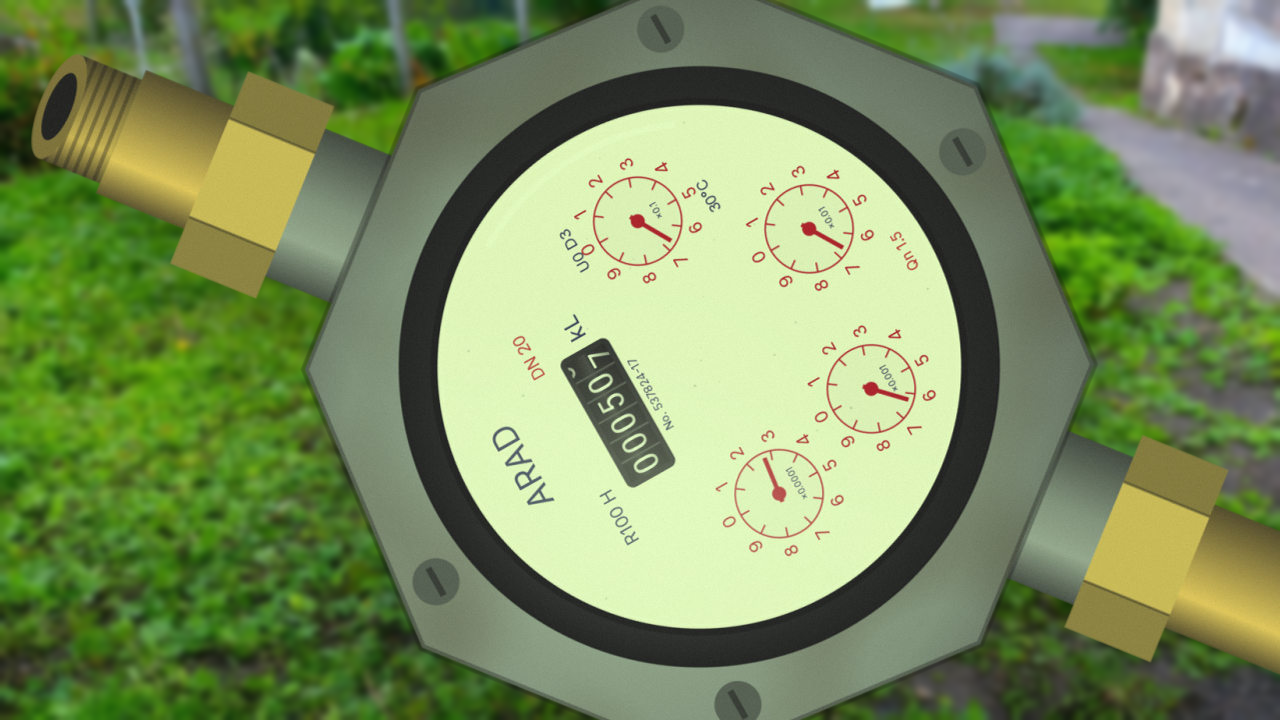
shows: 506.6662 kL
